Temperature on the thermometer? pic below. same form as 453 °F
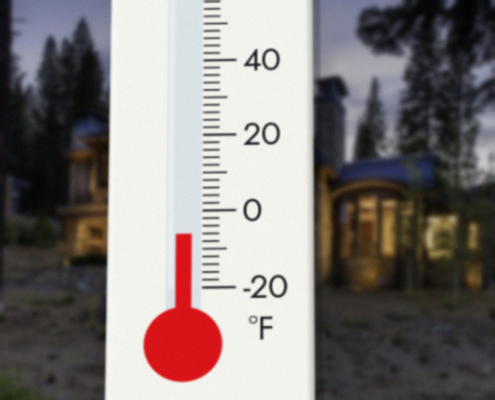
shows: -6 °F
